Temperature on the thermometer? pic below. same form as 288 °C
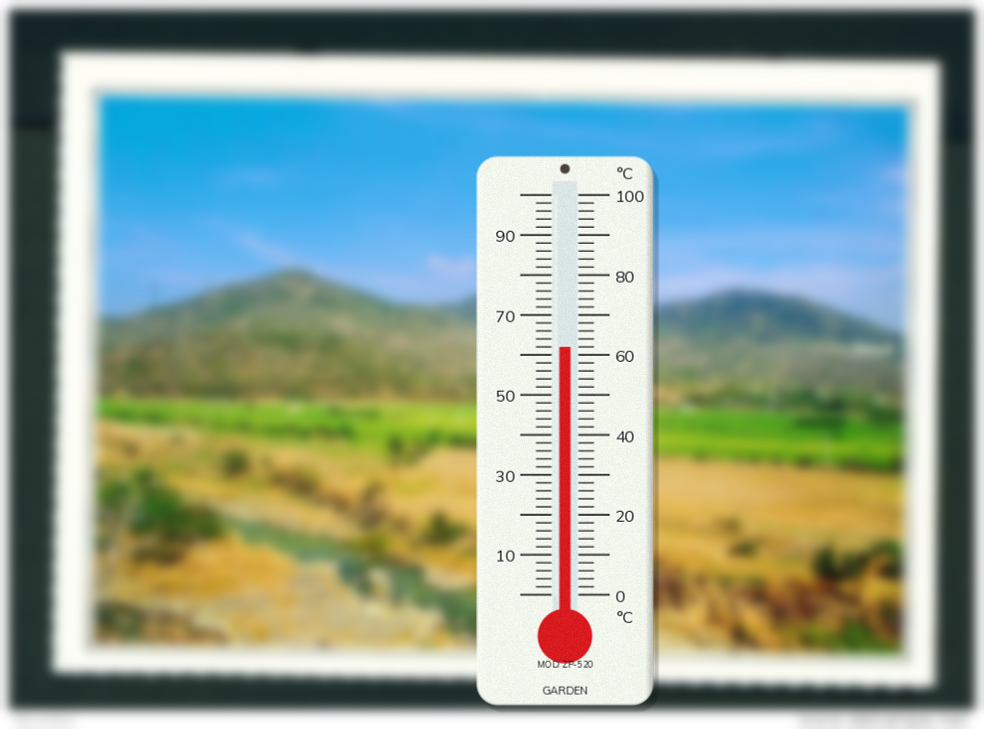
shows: 62 °C
